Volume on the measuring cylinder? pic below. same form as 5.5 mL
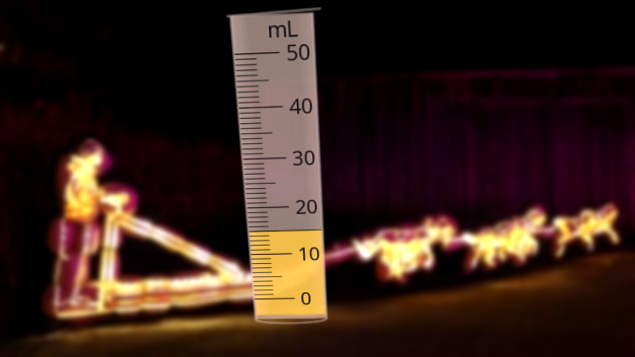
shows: 15 mL
